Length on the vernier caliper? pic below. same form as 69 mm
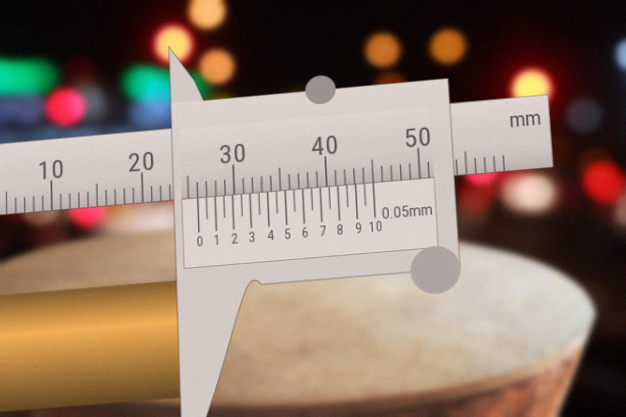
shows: 26.0 mm
